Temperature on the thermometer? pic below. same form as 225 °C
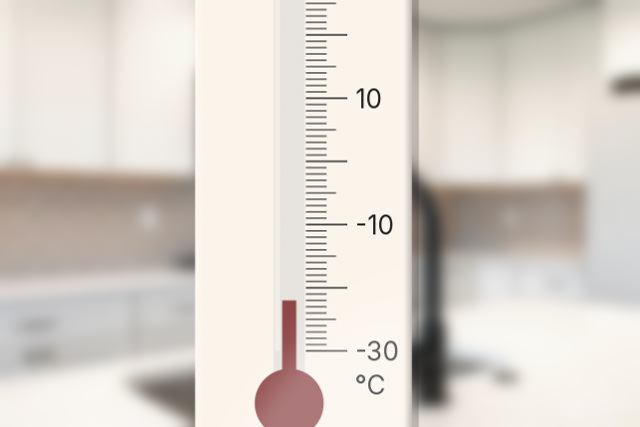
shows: -22 °C
